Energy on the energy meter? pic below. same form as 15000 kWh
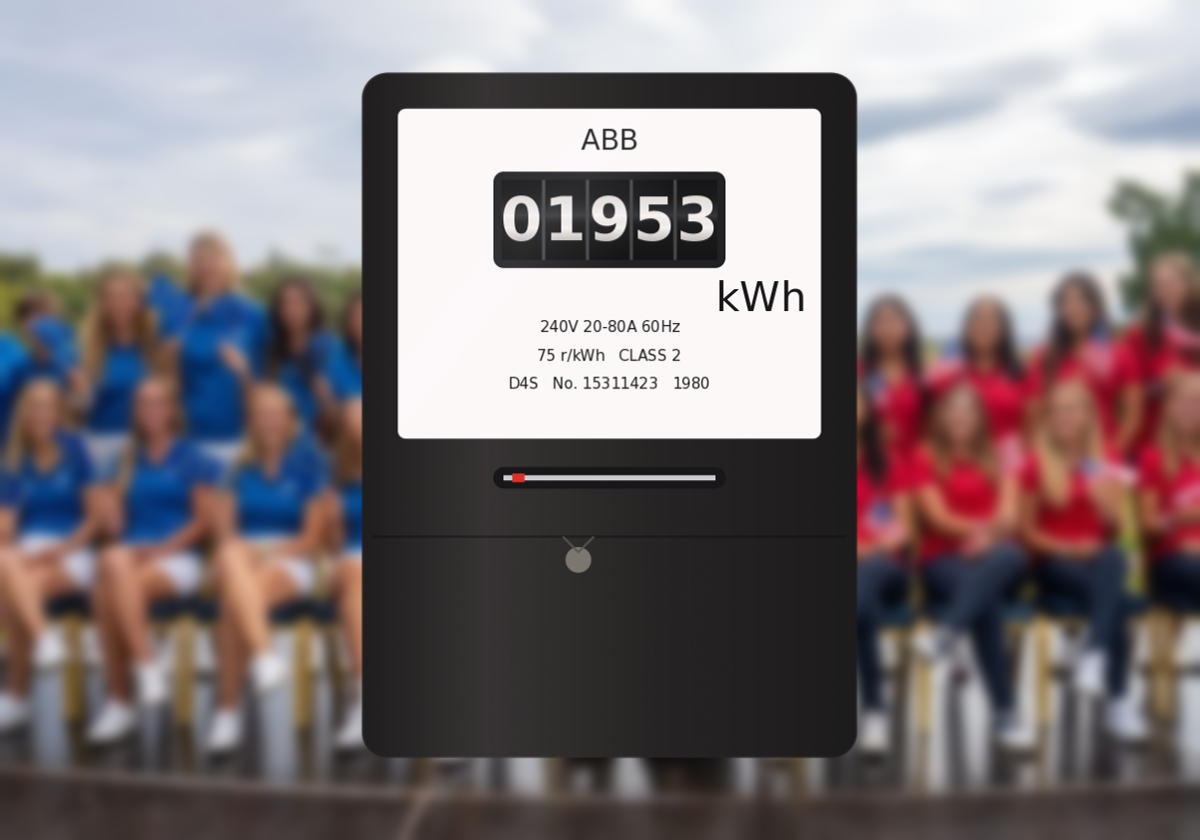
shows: 1953 kWh
